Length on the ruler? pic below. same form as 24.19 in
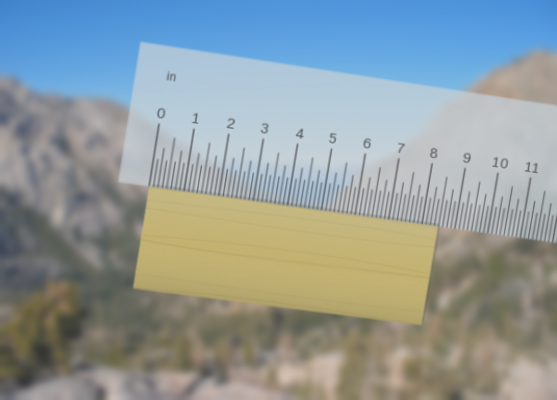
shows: 8.5 in
